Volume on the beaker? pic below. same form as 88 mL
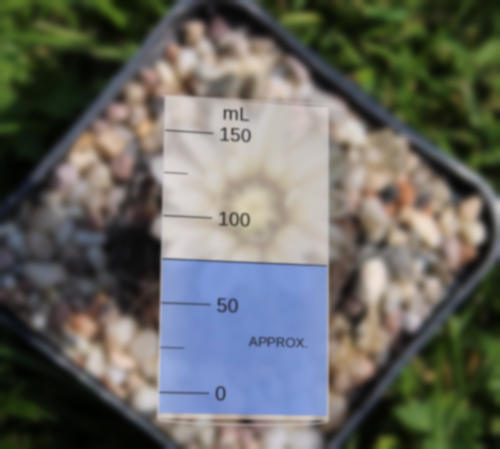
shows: 75 mL
